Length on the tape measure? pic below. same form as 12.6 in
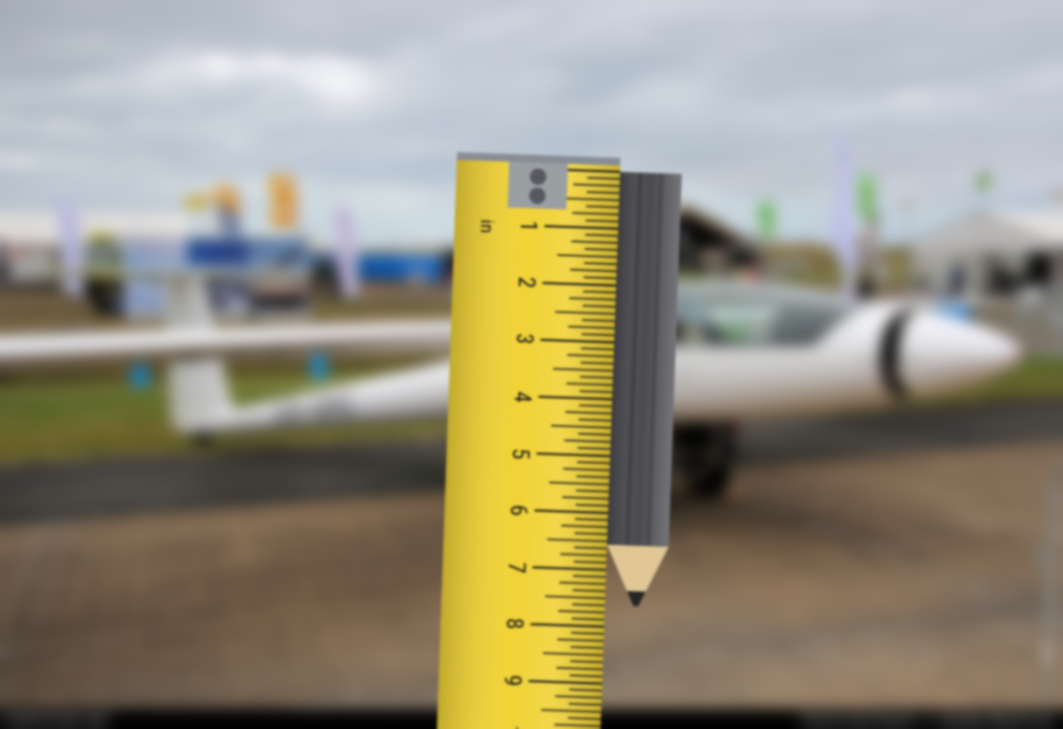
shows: 7.625 in
